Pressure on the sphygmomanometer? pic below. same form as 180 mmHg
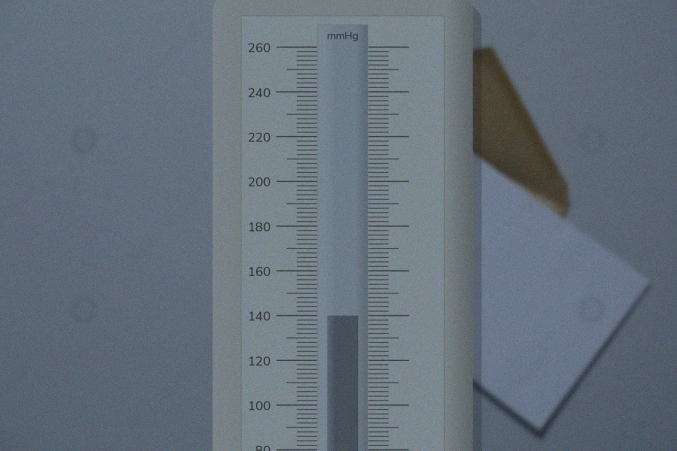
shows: 140 mmHg
